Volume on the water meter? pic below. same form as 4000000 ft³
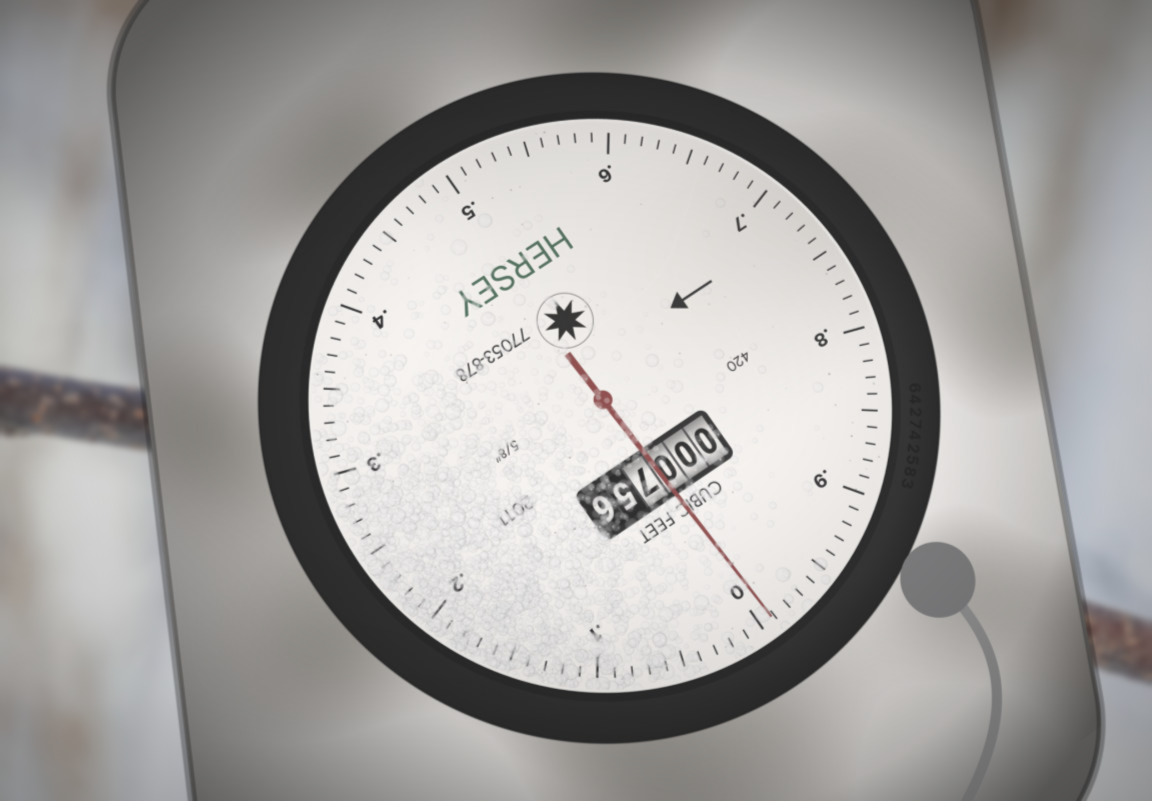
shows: 755.99 ft³
